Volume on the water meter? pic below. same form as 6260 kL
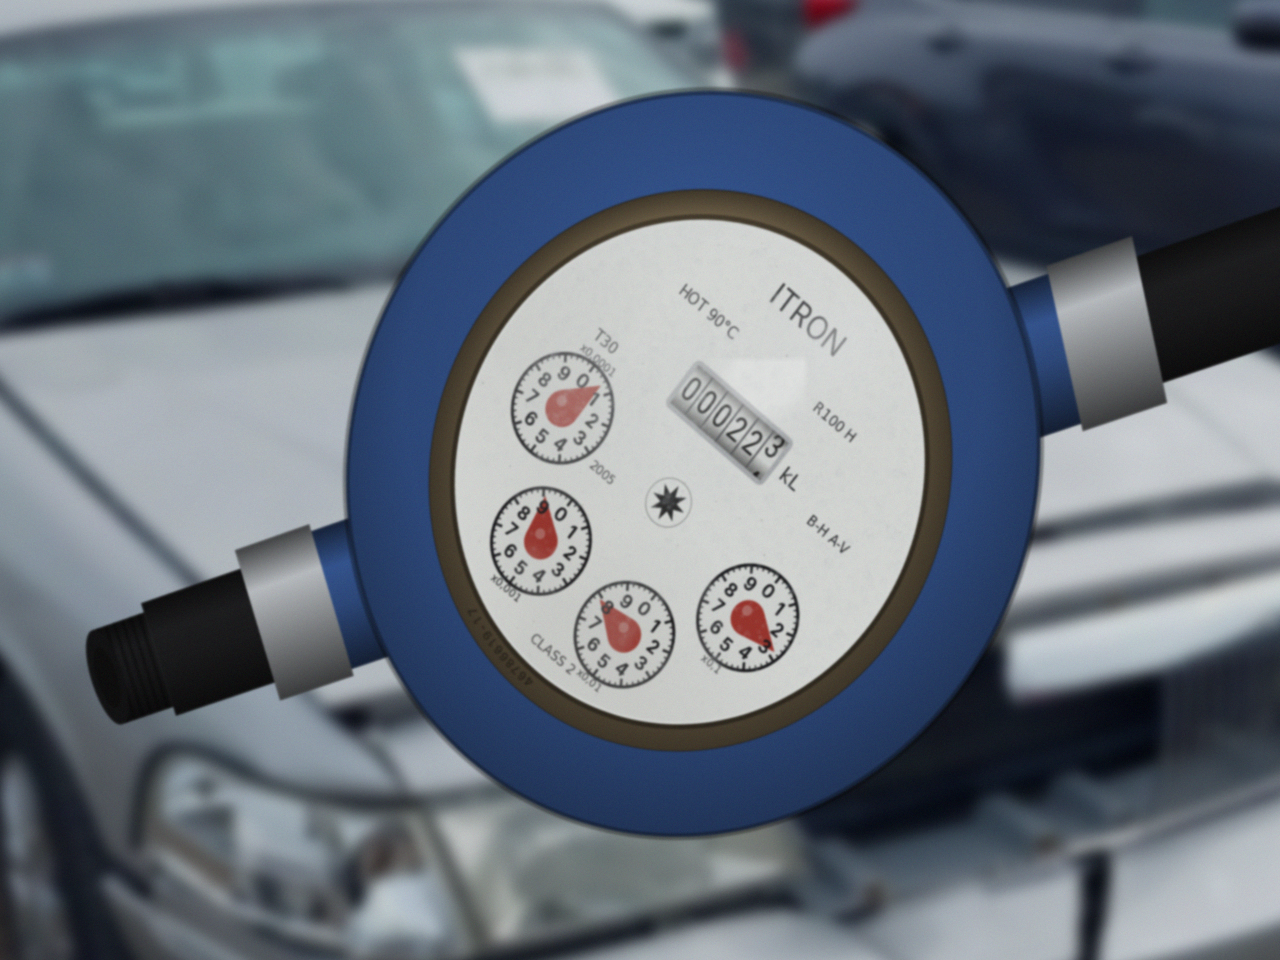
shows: 223.2790 kL
